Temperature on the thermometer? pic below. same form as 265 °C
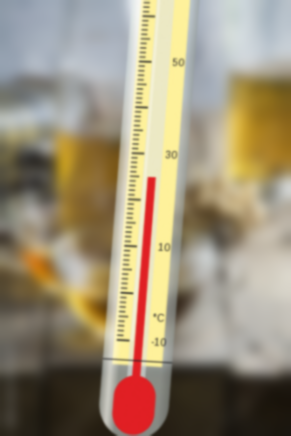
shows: 25 °C
